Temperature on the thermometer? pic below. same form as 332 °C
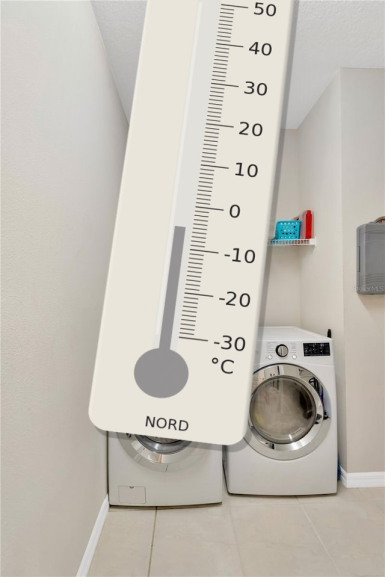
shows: -5 °C
